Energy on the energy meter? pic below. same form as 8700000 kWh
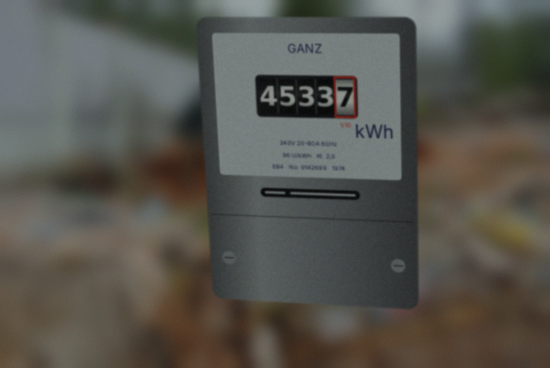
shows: 4533.7 kWh
